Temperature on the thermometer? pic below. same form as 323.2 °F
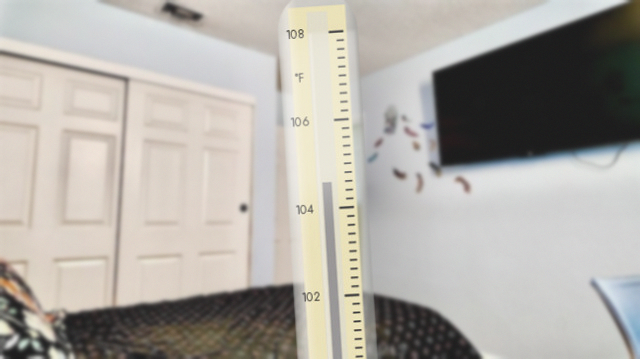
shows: 104.6 °F
